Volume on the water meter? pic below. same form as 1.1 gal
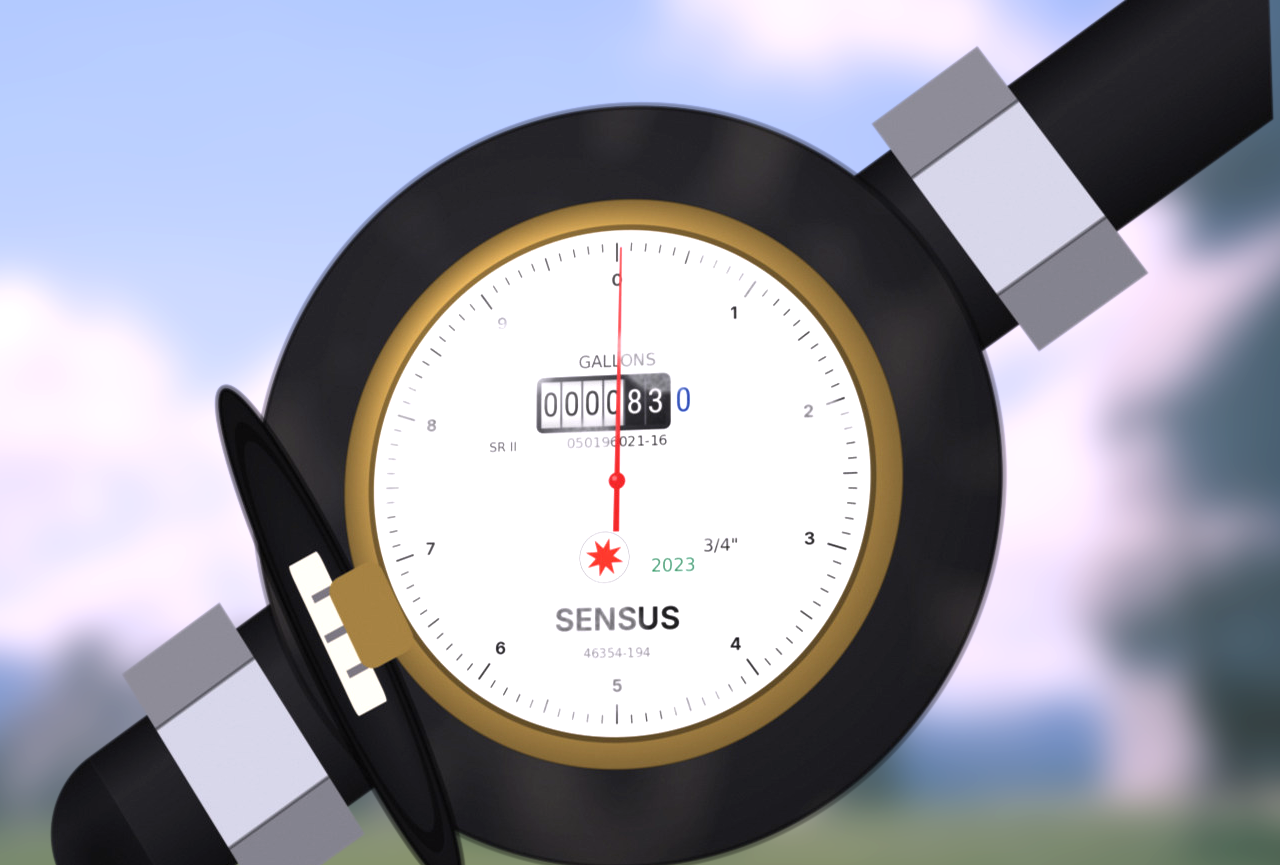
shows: 830.0 gal
